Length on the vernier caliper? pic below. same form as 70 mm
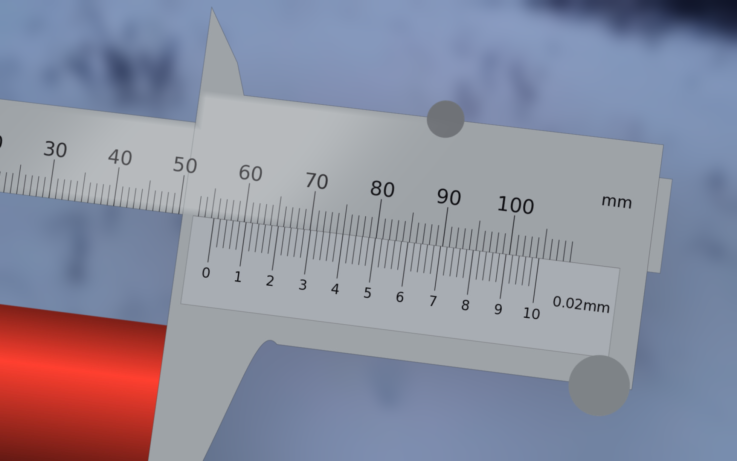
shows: 55.4 mm
